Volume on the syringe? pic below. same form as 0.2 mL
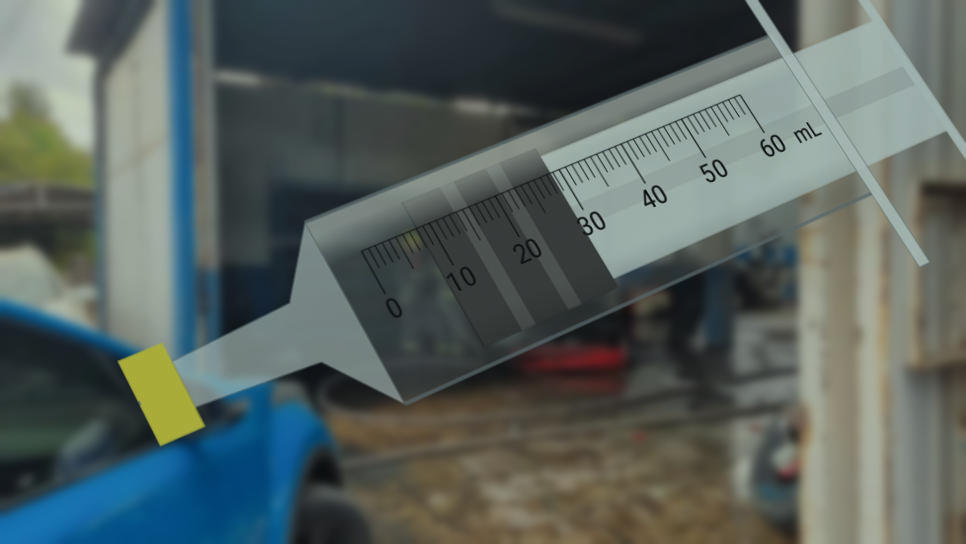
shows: 8 mL
